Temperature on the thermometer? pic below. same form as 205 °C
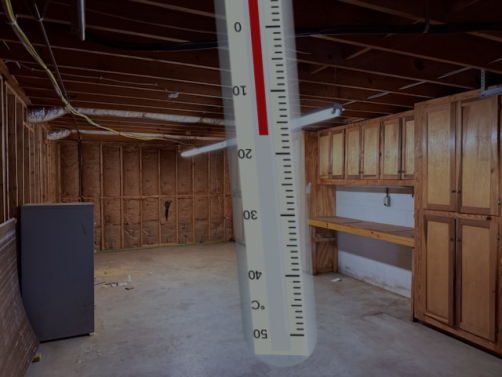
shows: 17 °C
